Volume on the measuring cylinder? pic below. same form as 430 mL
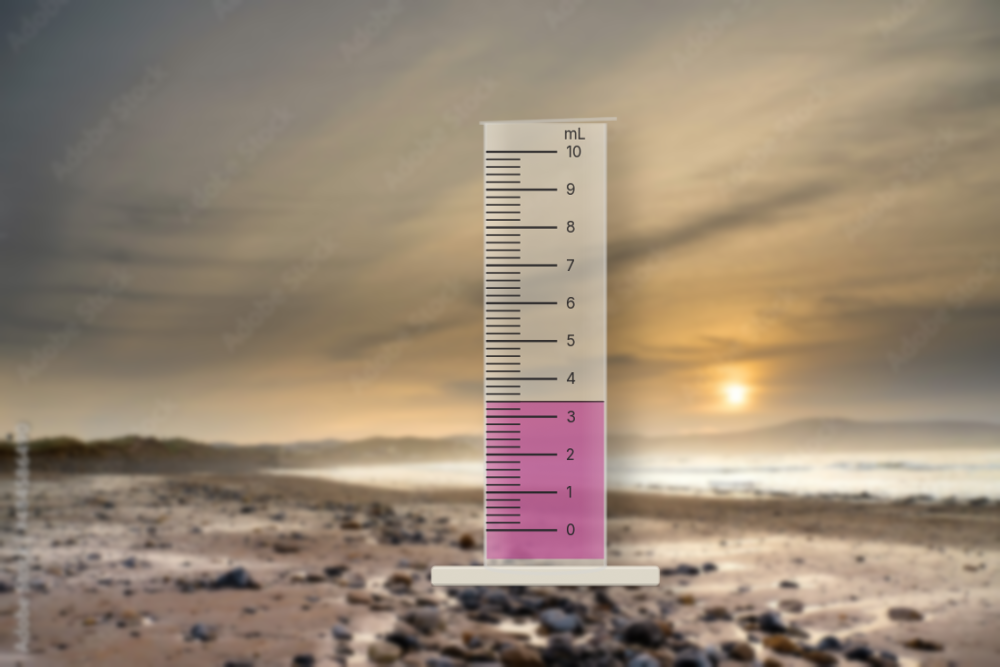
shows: 3.4 mL
